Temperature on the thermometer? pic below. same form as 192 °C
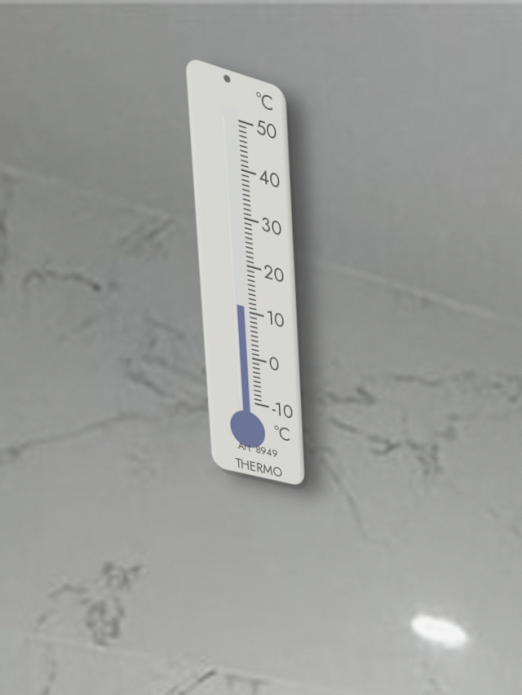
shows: 11 °C
